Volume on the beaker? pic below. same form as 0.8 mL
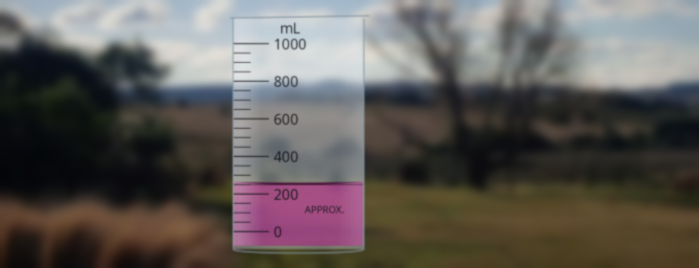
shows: 250 mL
